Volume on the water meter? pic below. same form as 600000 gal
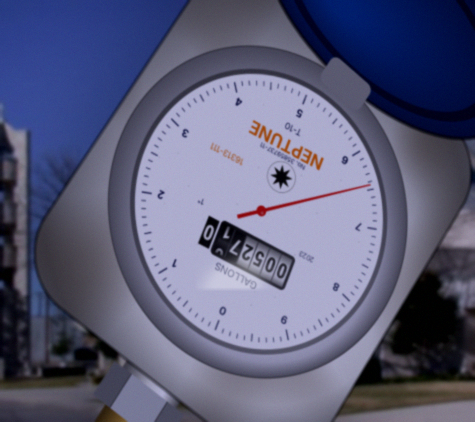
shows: 52706.4 gal
